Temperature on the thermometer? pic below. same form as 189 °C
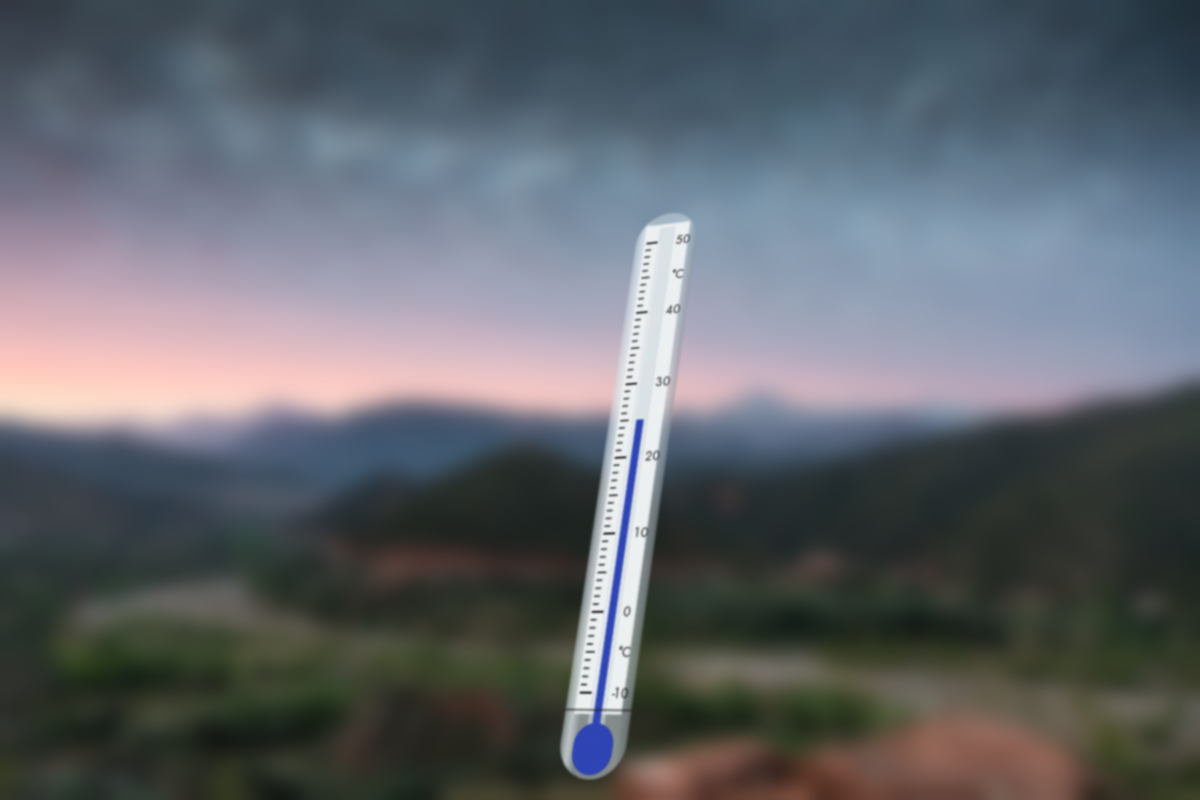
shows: 25 °C
